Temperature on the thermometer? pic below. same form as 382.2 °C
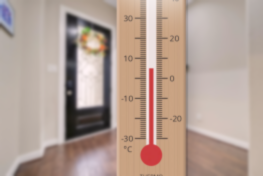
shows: 5 °C
